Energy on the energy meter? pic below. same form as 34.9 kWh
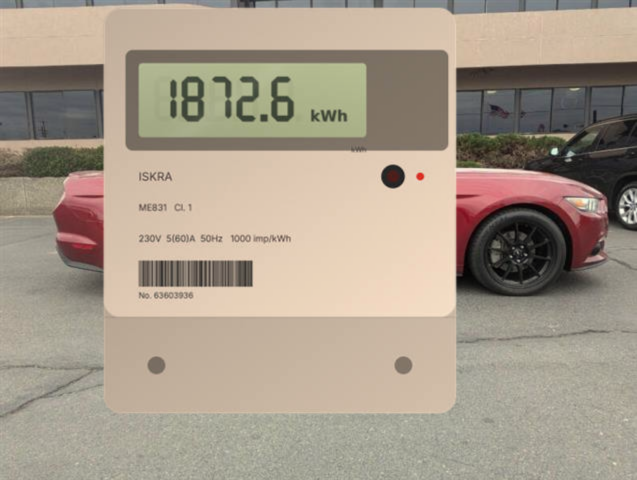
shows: 1872.6 kWh
